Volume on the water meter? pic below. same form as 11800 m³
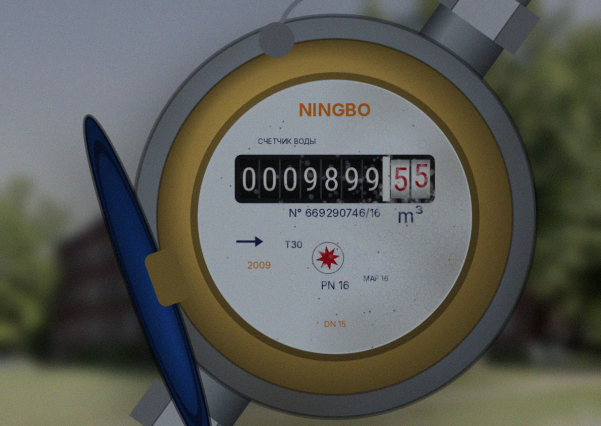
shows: 9899.55 m³
